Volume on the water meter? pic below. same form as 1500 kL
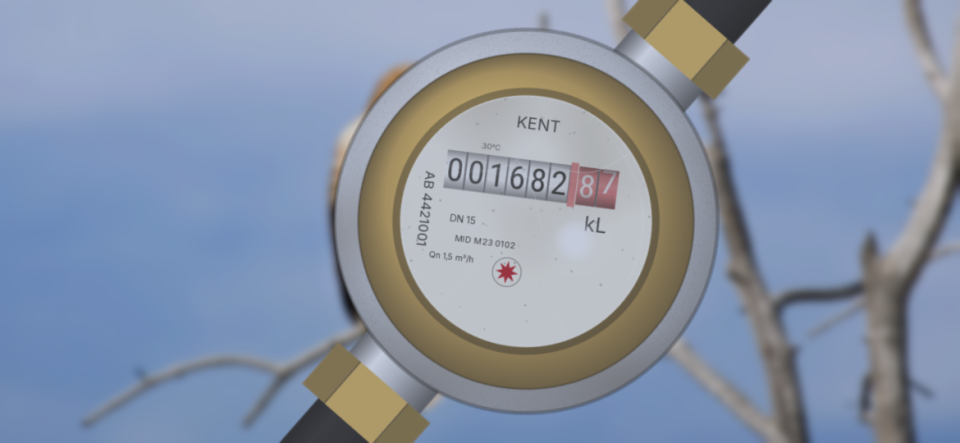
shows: 1682.87 kL
